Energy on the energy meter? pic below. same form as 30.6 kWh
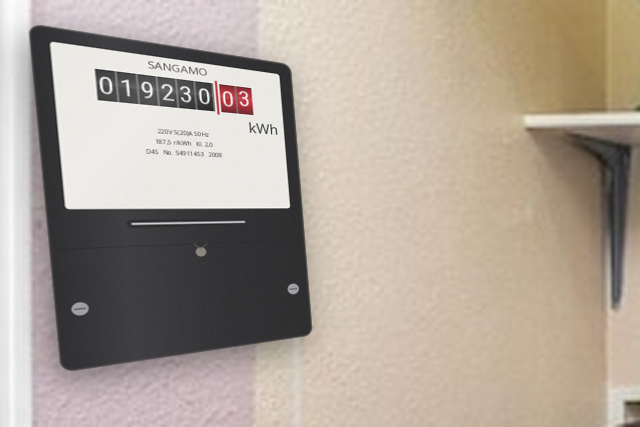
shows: 19230.03 kWh
